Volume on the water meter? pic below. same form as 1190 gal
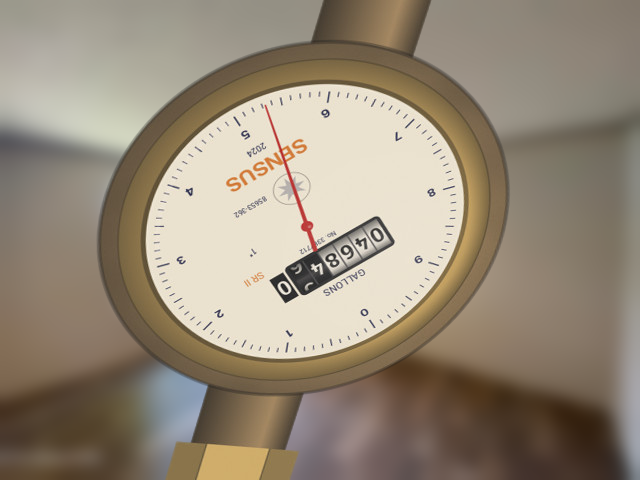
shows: 468455.3 gal
